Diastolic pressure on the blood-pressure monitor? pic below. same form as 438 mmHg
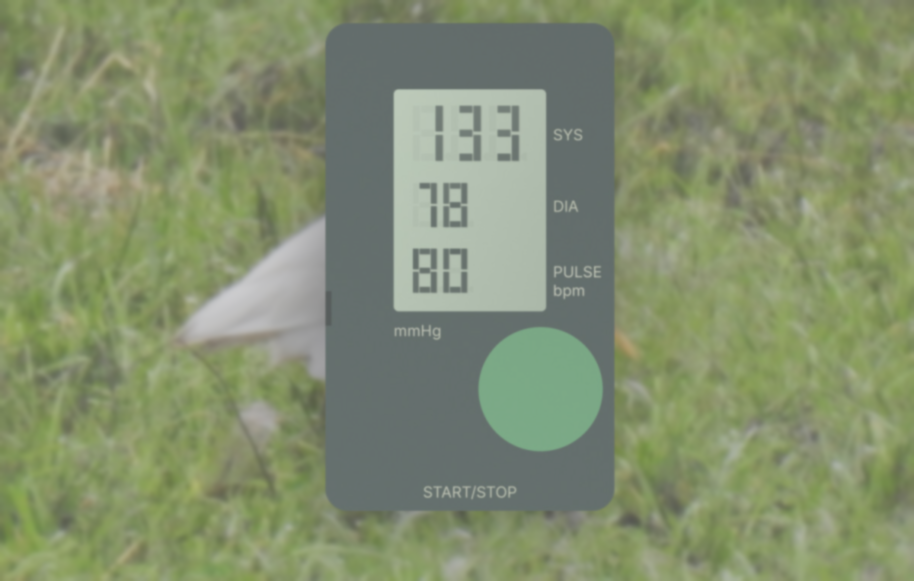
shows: 78 mmHg
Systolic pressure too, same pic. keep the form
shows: 133 mmHg
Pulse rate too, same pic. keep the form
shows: 80 bpm
